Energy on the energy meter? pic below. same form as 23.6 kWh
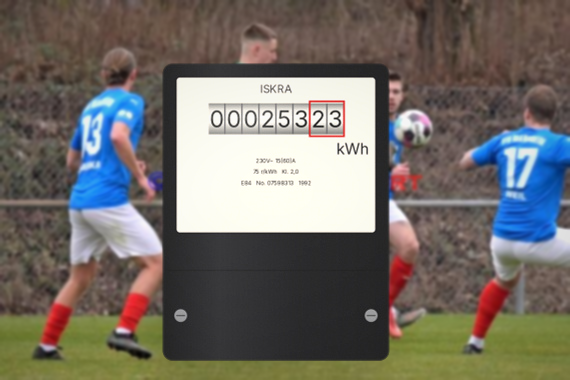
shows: 253.23 kWh
